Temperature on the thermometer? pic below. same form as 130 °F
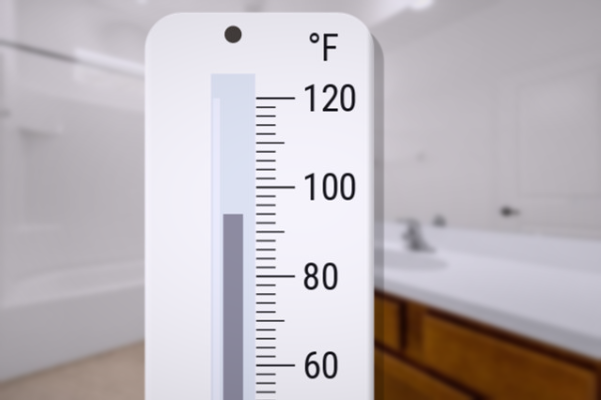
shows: 94 °F
